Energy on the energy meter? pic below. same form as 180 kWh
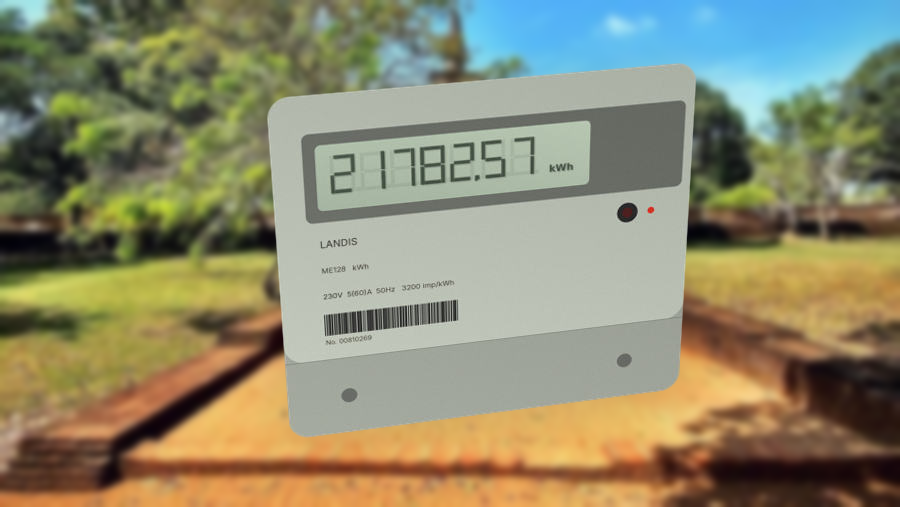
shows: 21782.57 kWh
